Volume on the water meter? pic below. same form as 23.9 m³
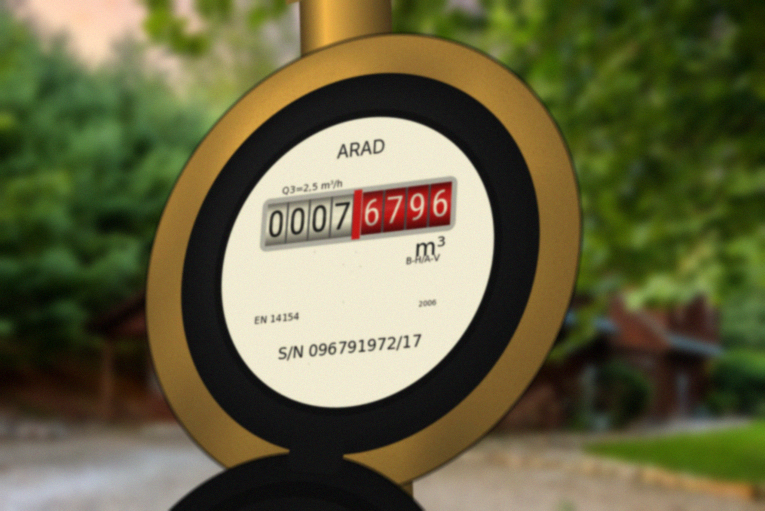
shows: 7.6796 m³
